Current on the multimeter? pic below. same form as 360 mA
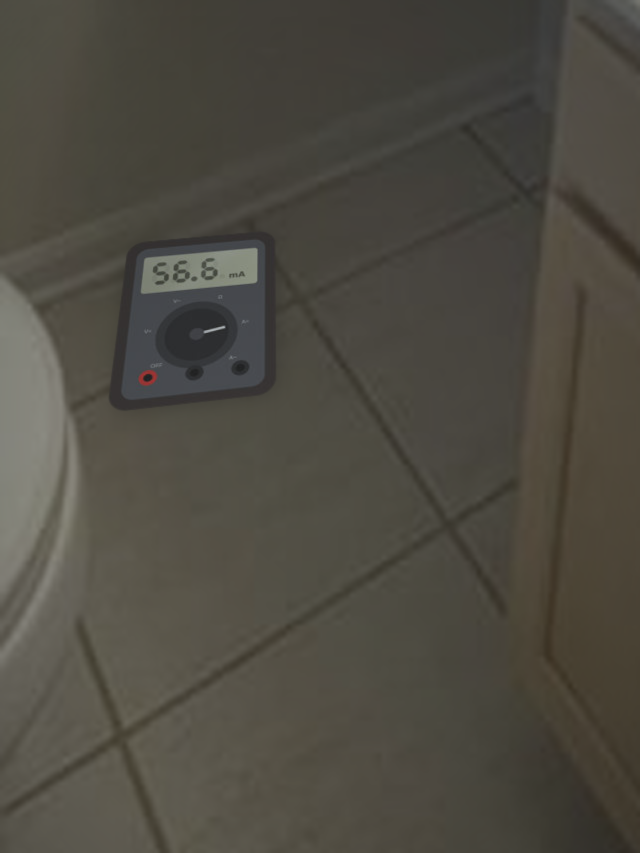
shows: 56.6 mA
